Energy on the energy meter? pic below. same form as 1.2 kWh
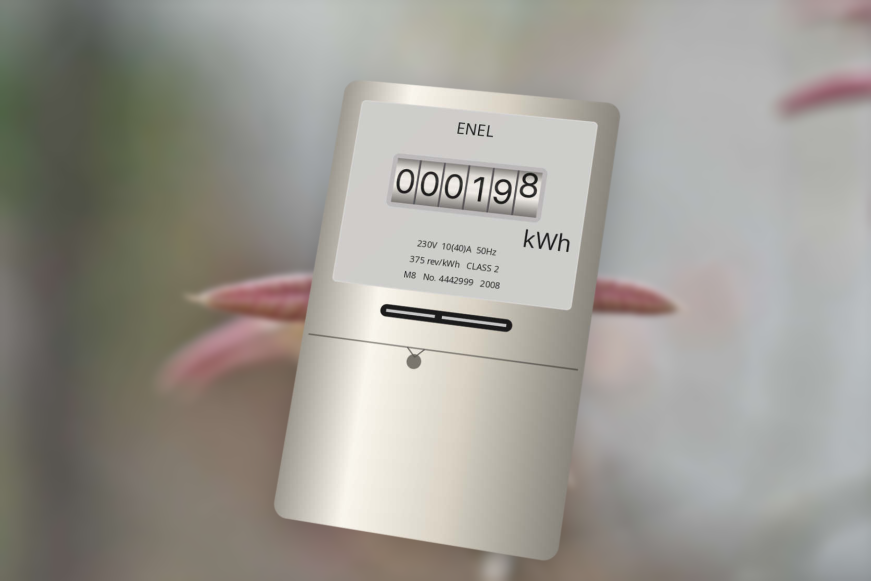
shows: 198 kWh
